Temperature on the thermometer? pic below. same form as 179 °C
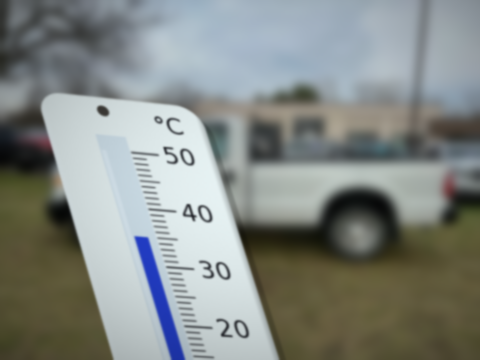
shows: 35 °C
